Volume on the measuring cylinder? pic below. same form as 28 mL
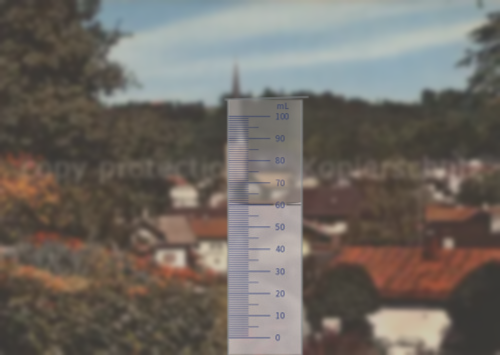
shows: 60 mL
